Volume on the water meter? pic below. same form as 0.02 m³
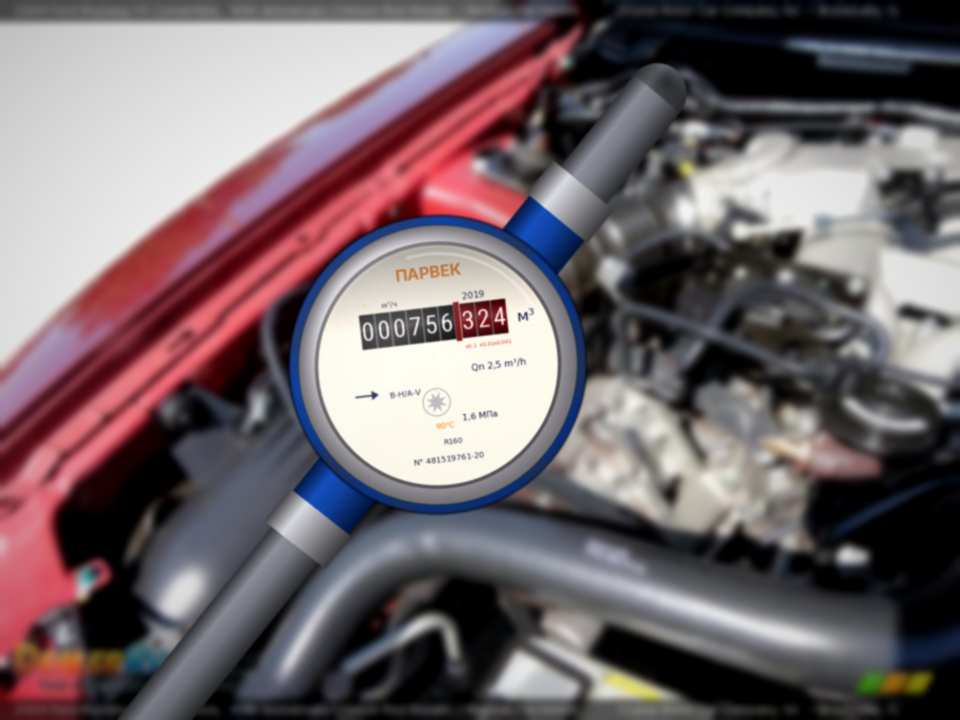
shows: 756.324 m³
